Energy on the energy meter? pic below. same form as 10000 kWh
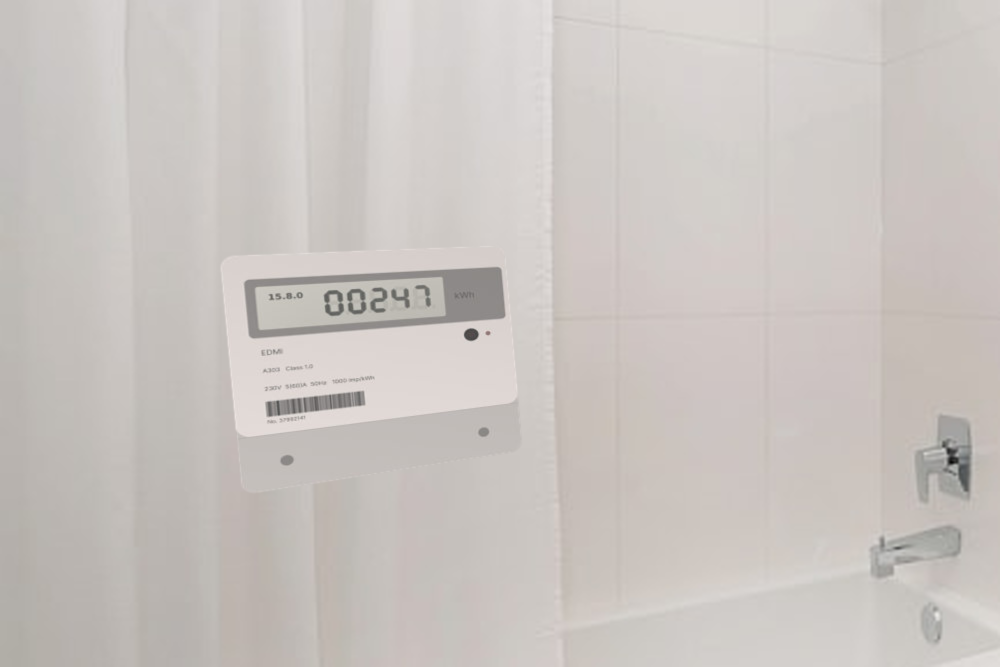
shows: 247 kWh
